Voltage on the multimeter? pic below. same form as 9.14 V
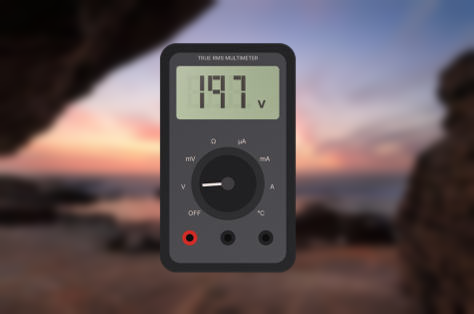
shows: 197 V
